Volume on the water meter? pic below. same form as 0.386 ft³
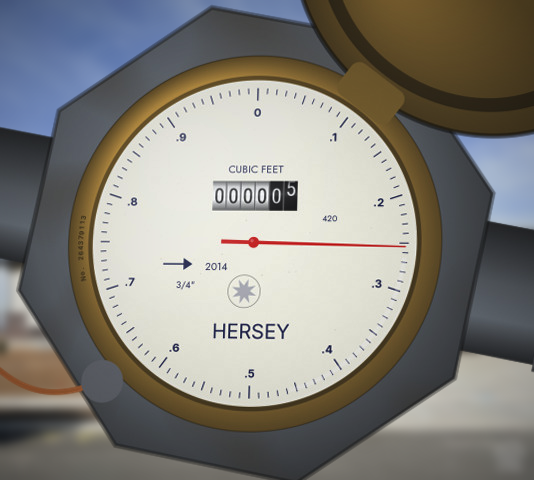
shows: 5.25 ft³
